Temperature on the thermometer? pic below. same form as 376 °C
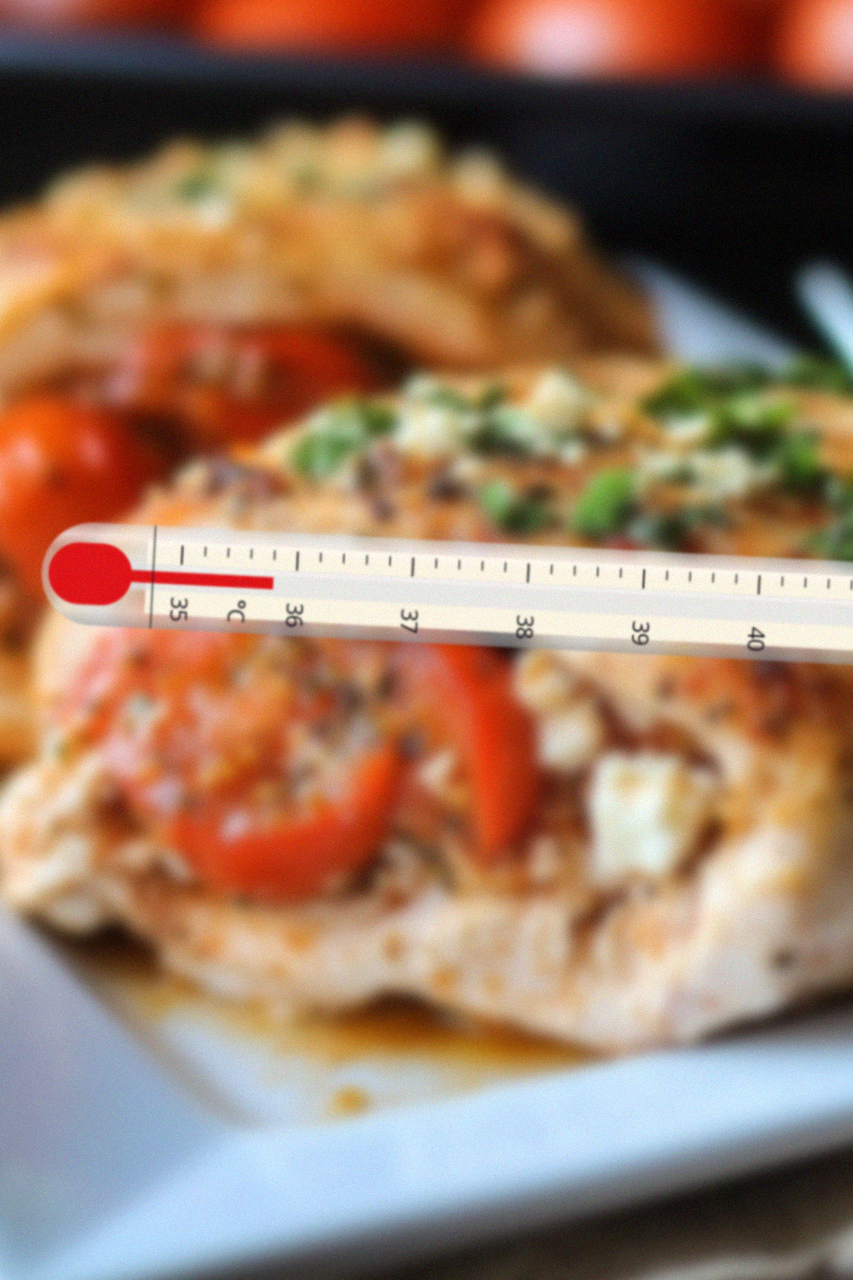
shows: 35.8 °C
